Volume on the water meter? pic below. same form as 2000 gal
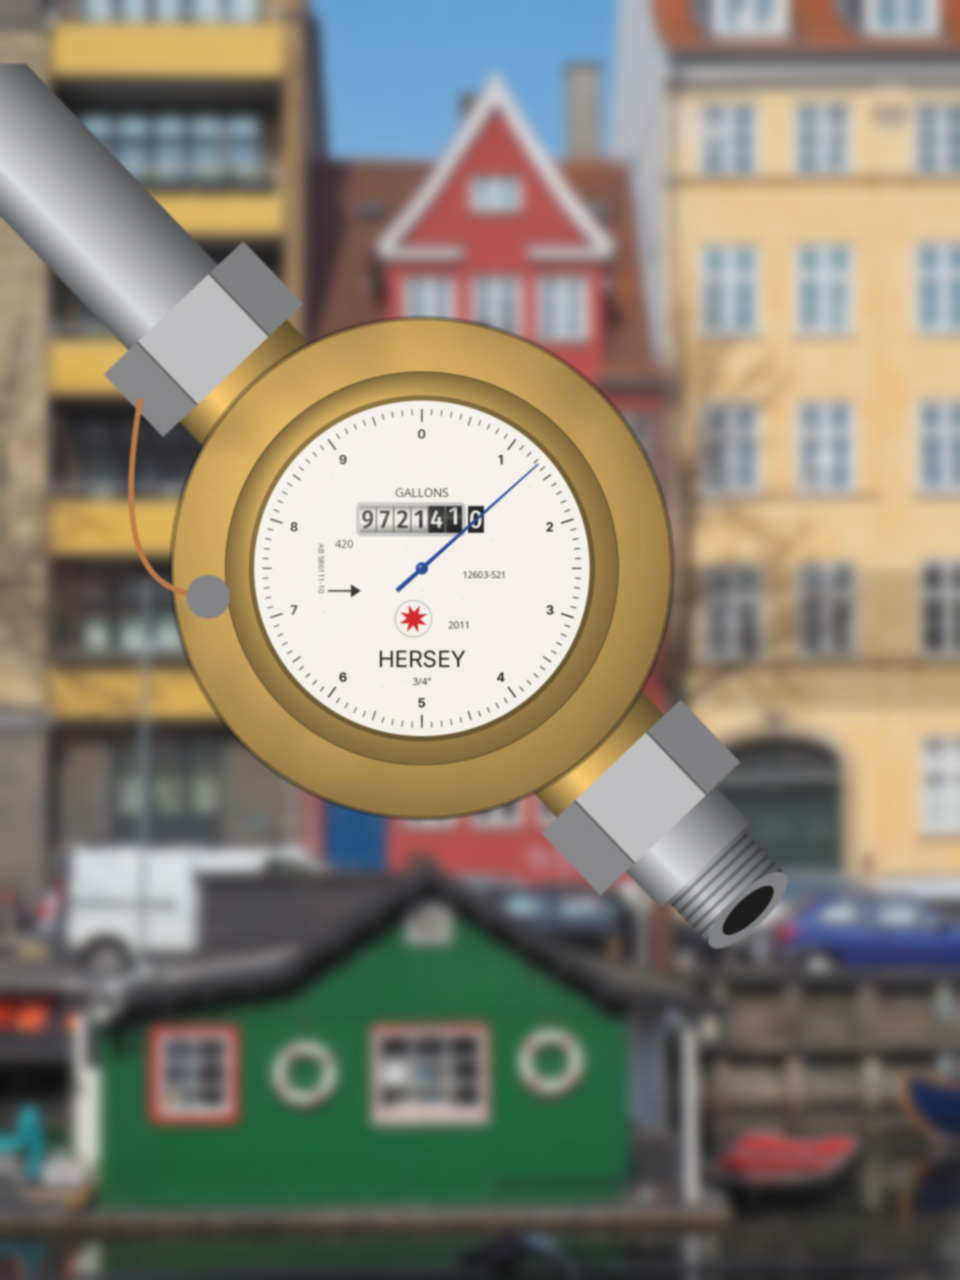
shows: 9721411.3 gal
